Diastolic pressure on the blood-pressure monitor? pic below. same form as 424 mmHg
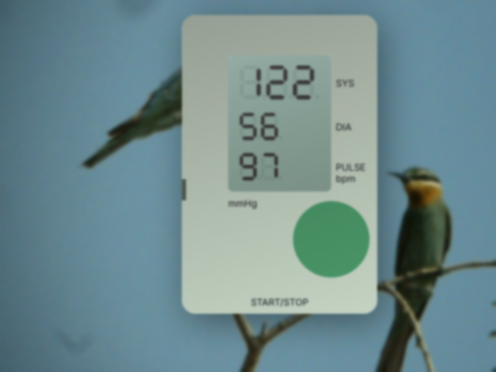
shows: 56 mmHg
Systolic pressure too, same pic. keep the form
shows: 122 mmHg
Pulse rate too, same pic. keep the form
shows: 97 bpm
